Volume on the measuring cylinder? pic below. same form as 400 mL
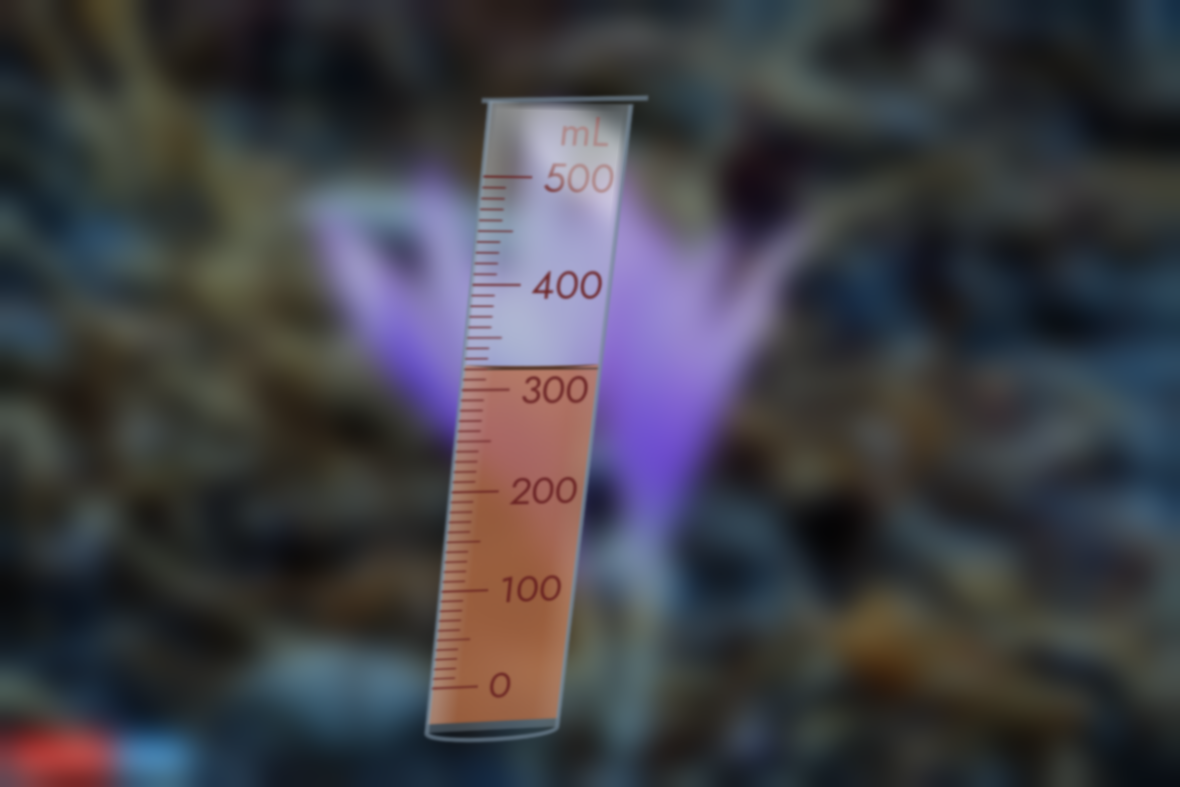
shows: 320 mL
